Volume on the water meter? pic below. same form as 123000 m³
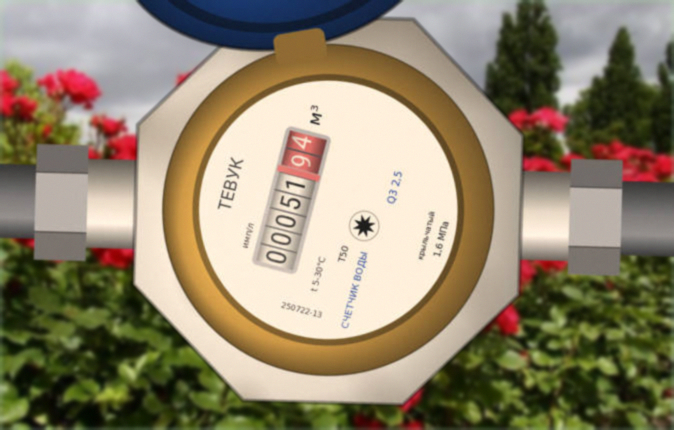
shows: 51.94 m³
